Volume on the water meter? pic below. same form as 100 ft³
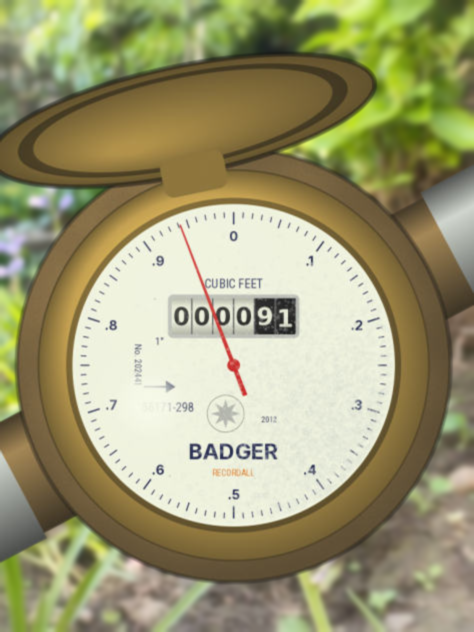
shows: 90.94 ft³
